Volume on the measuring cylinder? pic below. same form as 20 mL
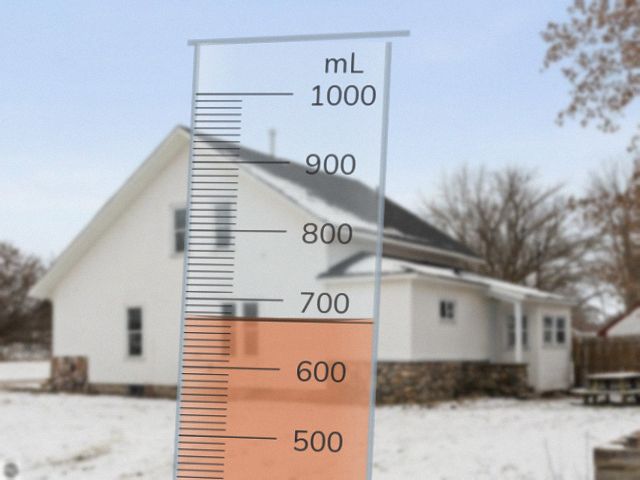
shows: 670 mL
